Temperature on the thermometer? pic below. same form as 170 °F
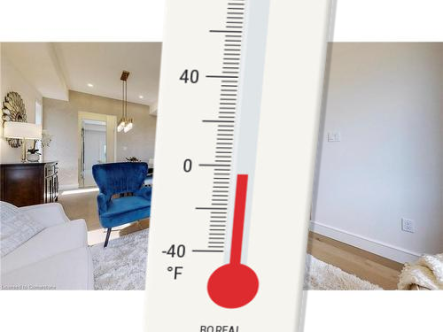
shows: -4 °F
